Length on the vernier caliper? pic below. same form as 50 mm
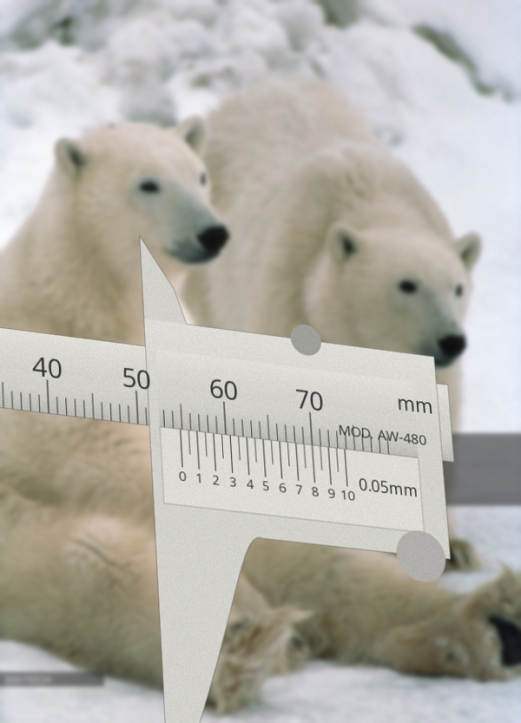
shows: 54.8 mm
